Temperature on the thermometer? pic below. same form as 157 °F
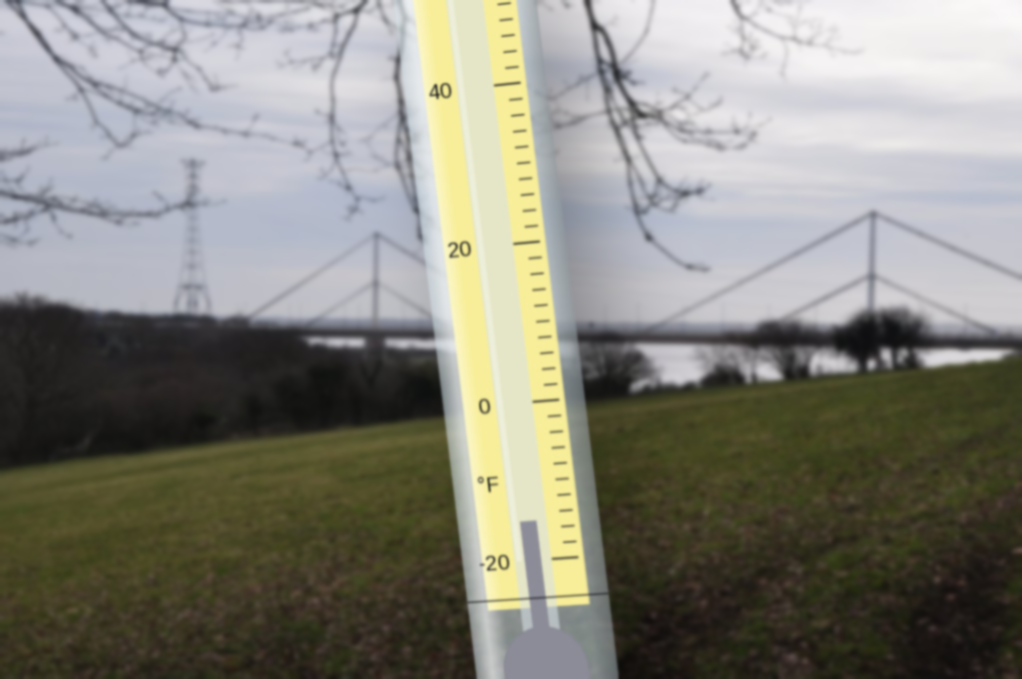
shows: -15 °F
